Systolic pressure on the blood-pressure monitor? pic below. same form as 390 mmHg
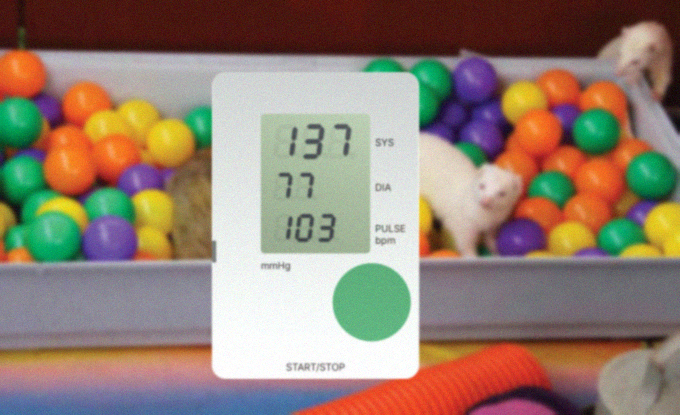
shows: 137 mmHg
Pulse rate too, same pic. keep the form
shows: 103 bpm
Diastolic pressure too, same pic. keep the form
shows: 77 mmHg
